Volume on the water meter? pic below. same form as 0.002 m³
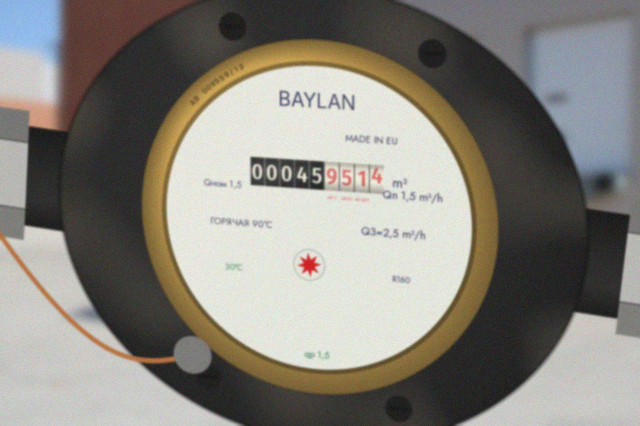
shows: 45.9514 m³
